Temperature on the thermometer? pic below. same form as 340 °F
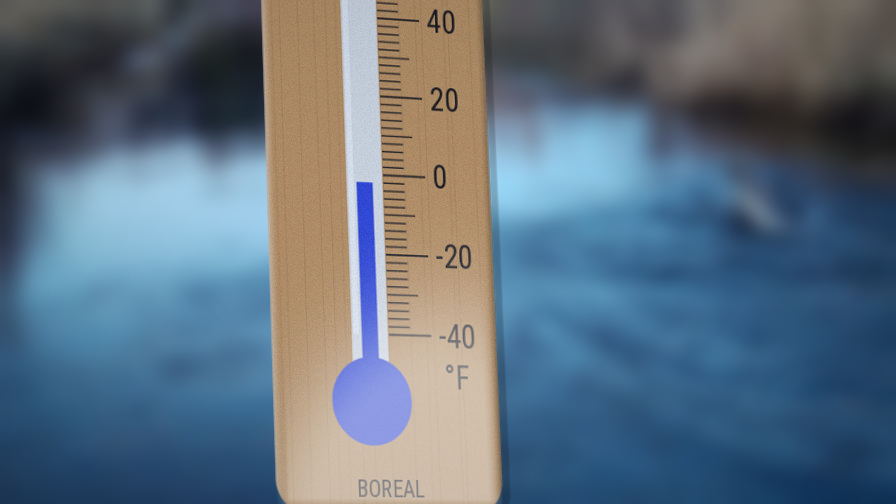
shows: -2 °F
